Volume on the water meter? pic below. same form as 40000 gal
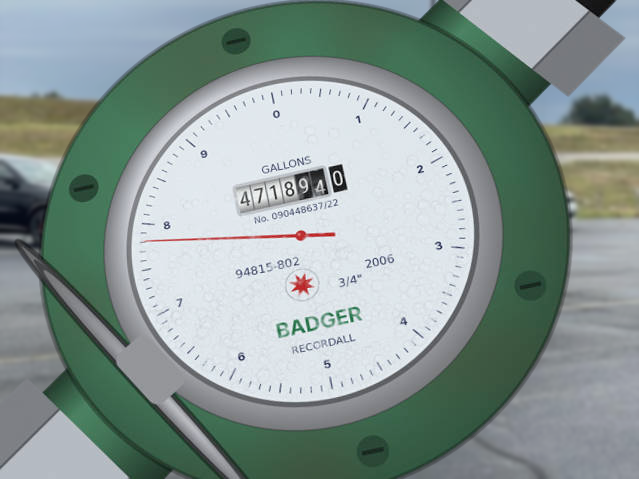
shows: 4718937.8 gal
